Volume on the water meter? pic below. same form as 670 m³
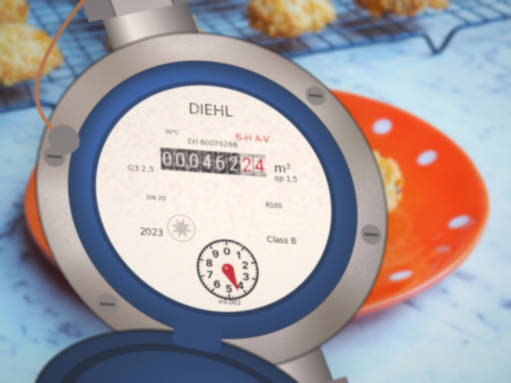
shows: 462.244 m³
